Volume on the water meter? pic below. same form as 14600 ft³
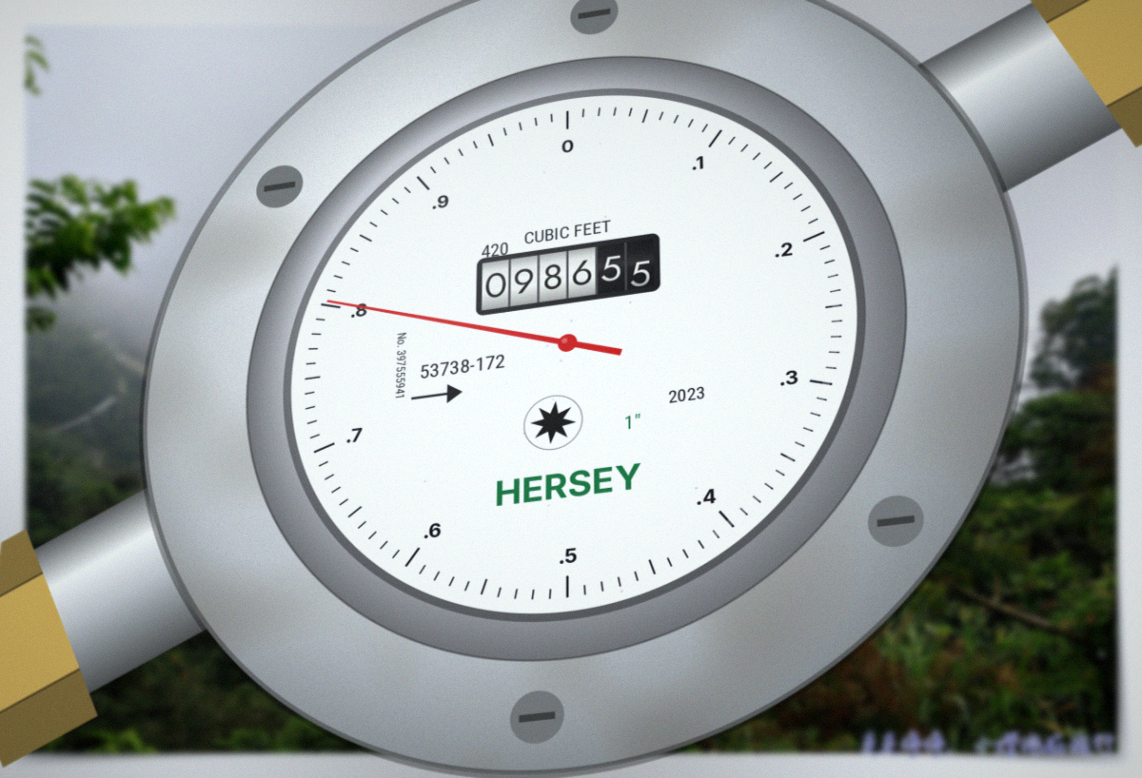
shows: 98654.80 ft³
